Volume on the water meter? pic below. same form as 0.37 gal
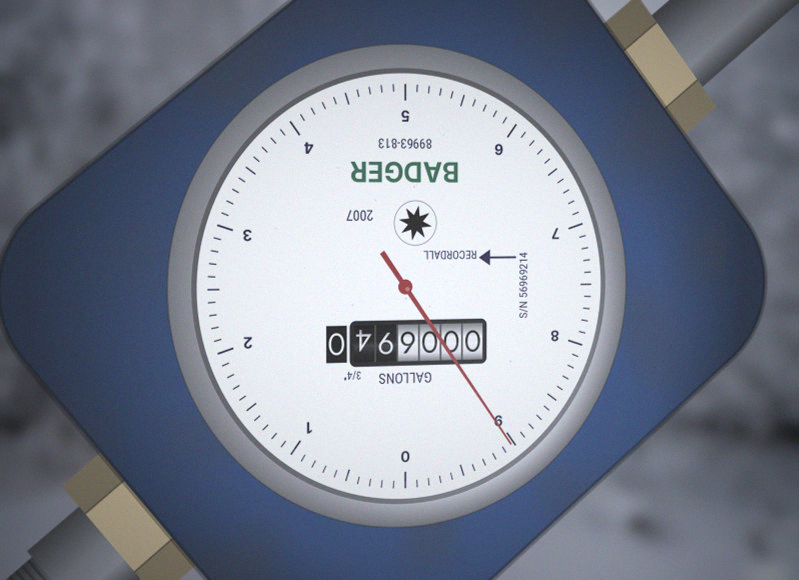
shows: 6939.0 gal
